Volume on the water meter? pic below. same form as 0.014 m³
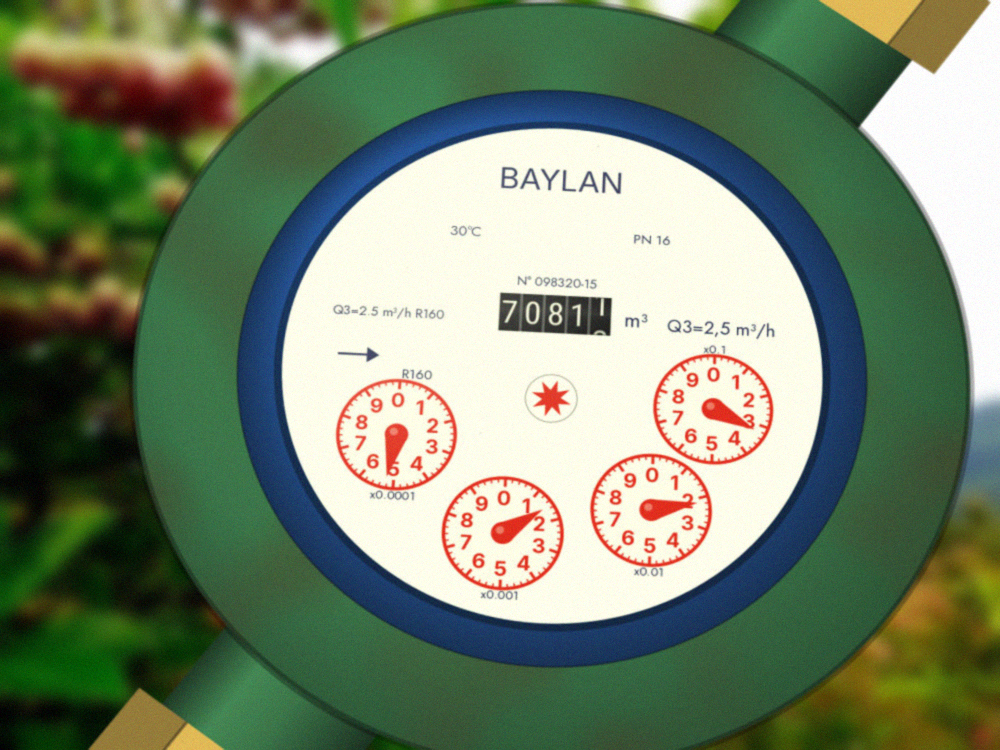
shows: 70811.3215 m³
